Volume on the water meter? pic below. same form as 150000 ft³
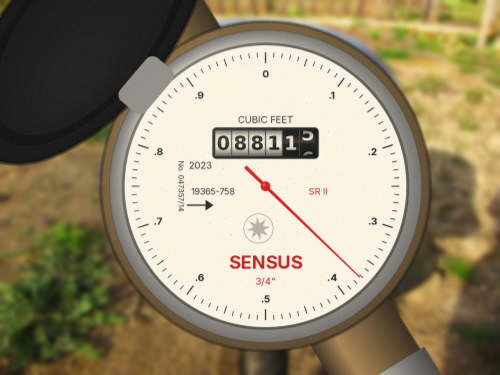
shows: 88115.37 ft³
